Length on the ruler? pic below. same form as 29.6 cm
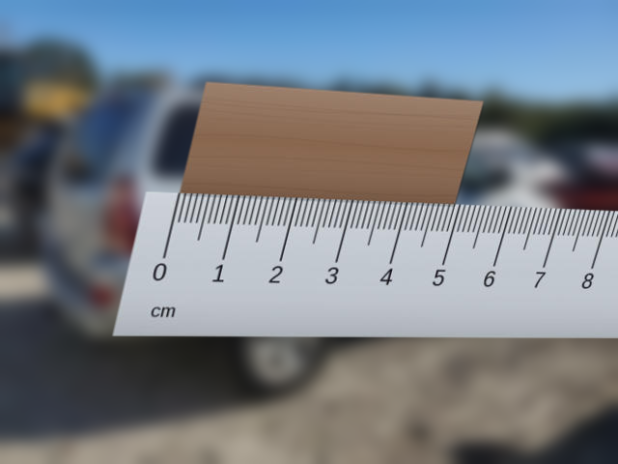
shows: 4.9 cm
